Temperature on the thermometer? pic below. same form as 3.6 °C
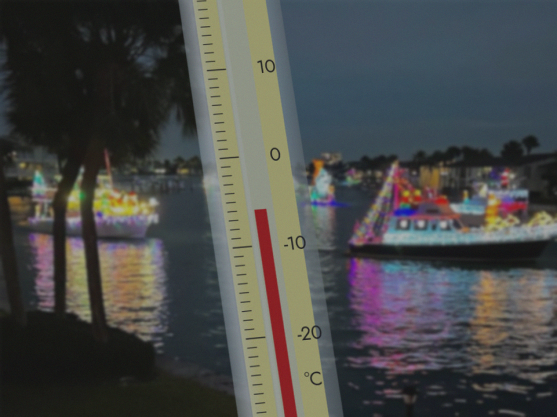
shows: -6 °C
